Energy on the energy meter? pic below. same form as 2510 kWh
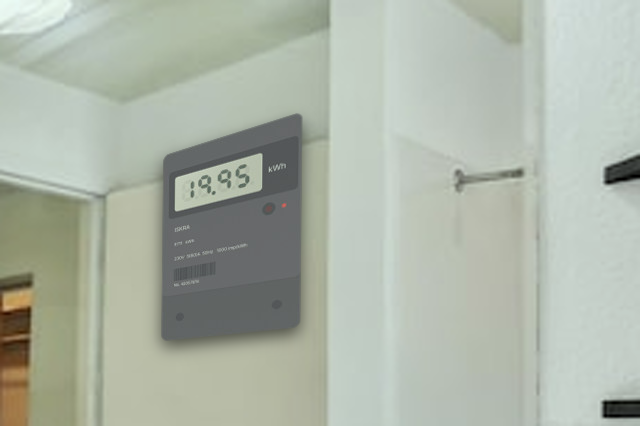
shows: 19.95 kWh
